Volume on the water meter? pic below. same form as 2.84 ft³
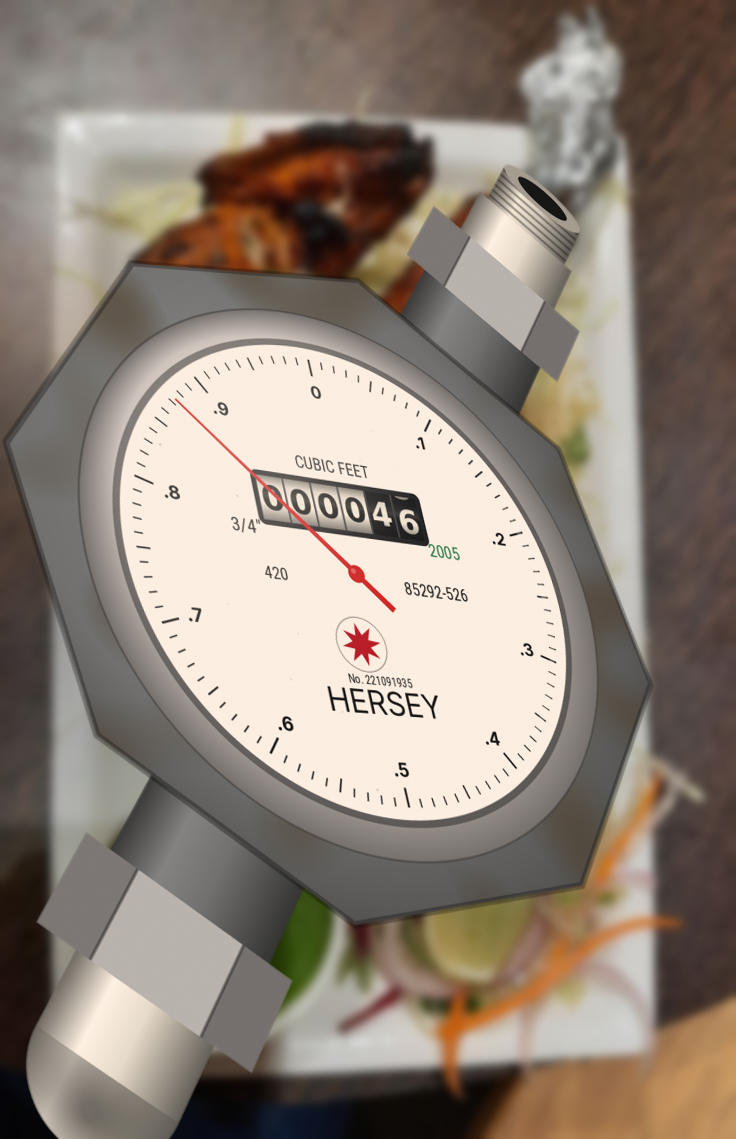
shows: 45.87 ft³
